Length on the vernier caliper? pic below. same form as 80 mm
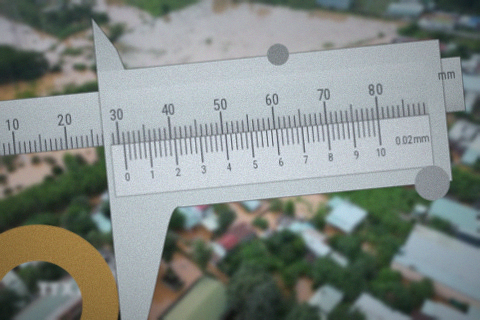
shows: 31.0 mm
